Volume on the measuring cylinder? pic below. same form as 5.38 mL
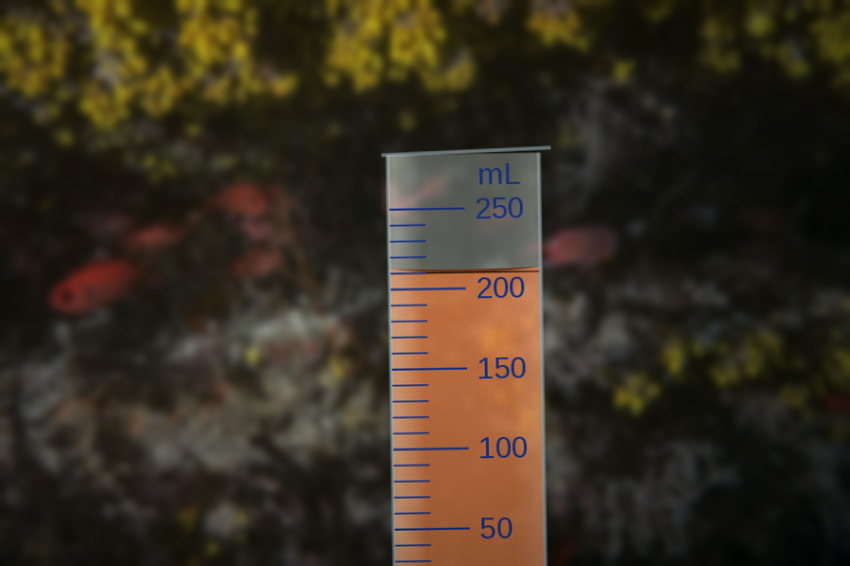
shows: 210 mL
